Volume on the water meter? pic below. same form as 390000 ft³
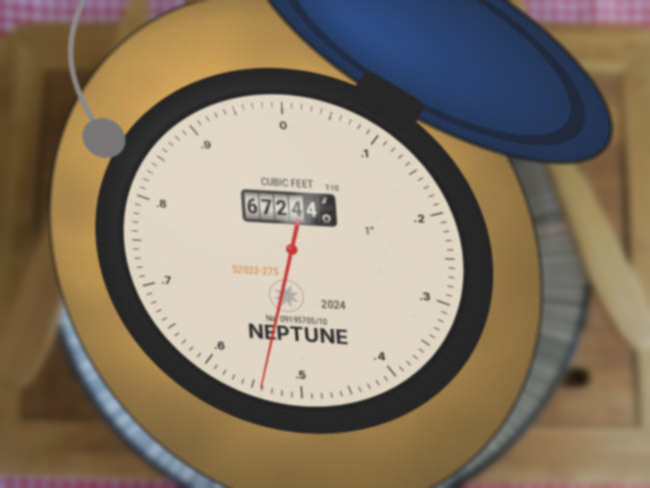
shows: 672447.54 ft³
